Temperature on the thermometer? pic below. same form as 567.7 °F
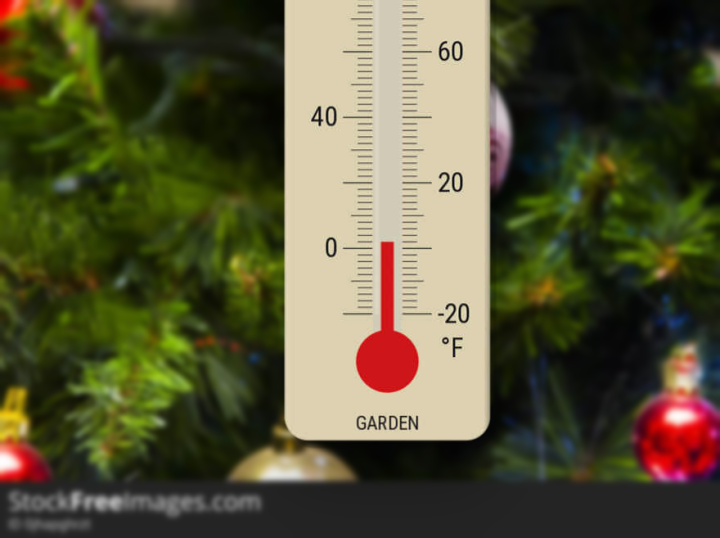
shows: 2 °F
